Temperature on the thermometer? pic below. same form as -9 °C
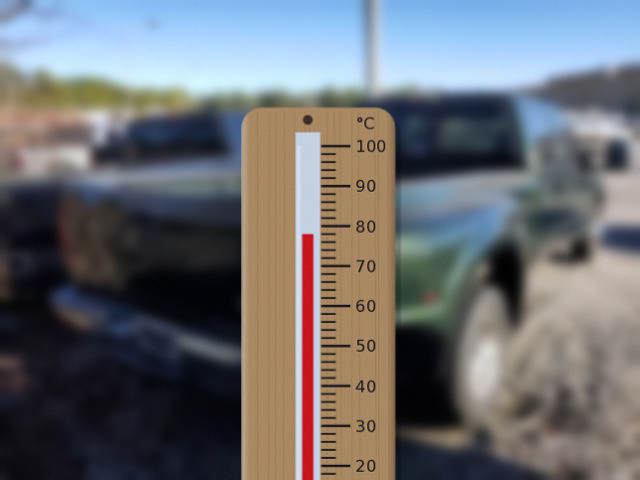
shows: 78 °C
